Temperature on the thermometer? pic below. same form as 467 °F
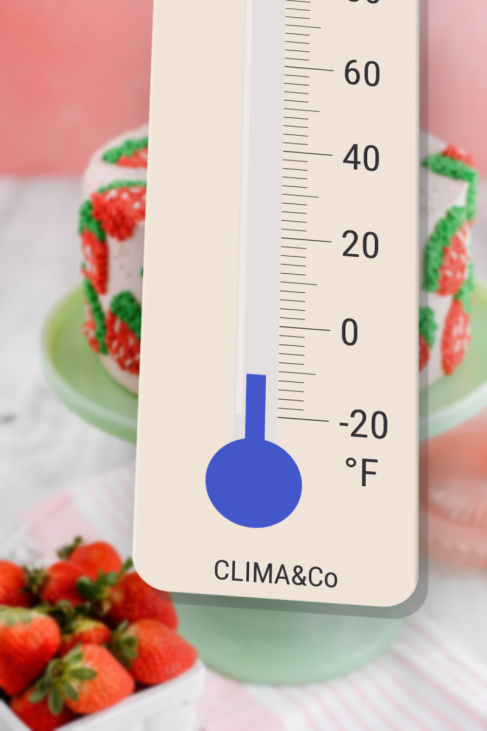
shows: -11 °F
